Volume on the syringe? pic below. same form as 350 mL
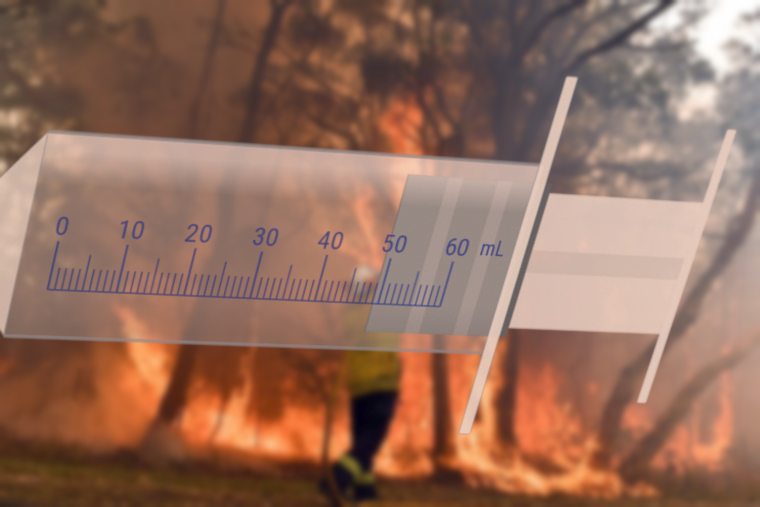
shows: 49 mL
